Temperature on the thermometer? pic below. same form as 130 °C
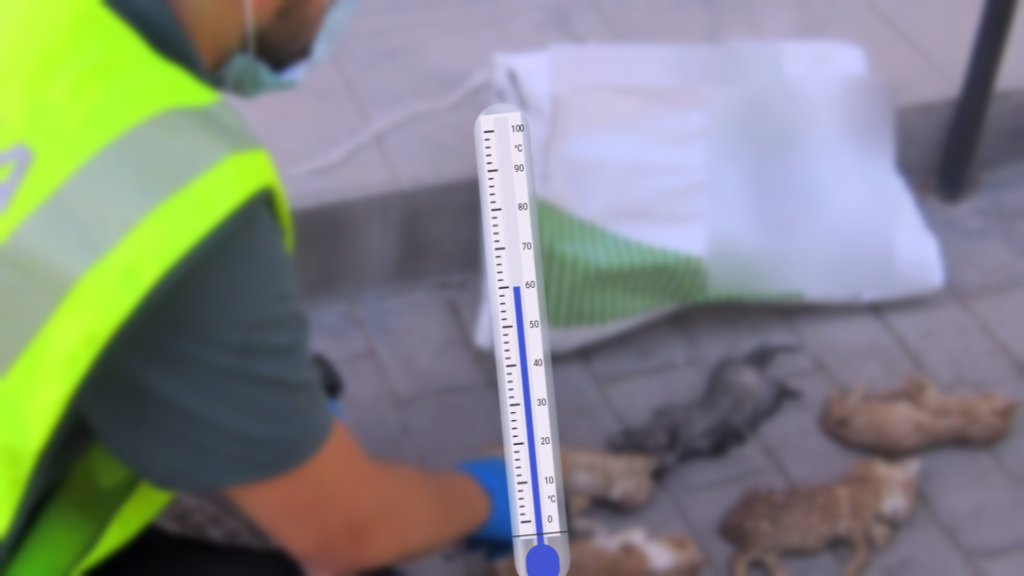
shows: 60 °C
